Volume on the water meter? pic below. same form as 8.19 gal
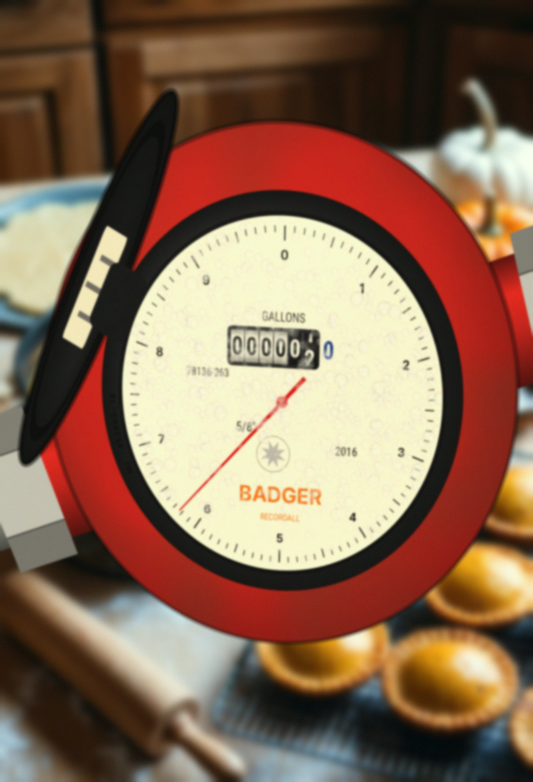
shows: 16.2 gal
